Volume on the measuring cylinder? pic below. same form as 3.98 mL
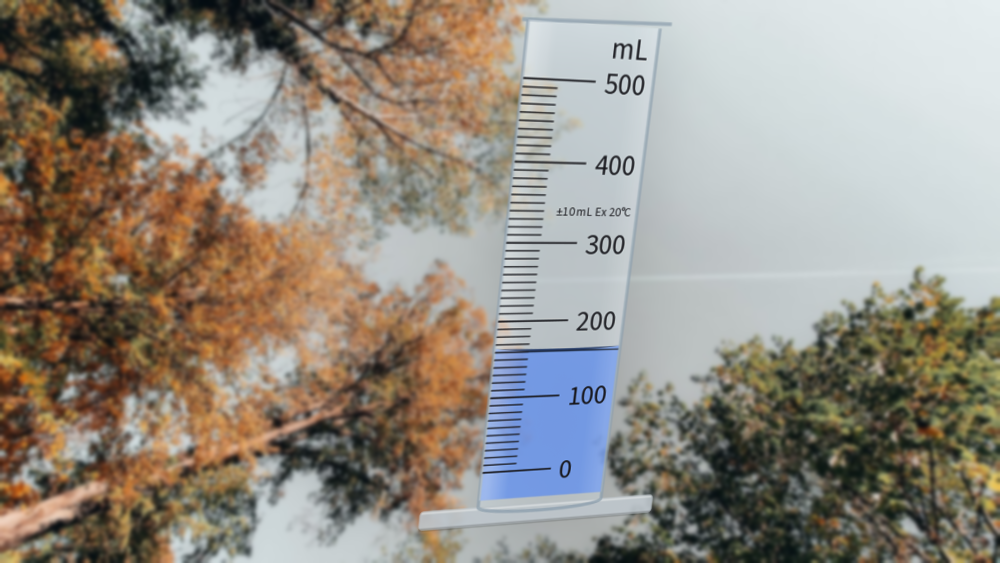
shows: 160 mL
